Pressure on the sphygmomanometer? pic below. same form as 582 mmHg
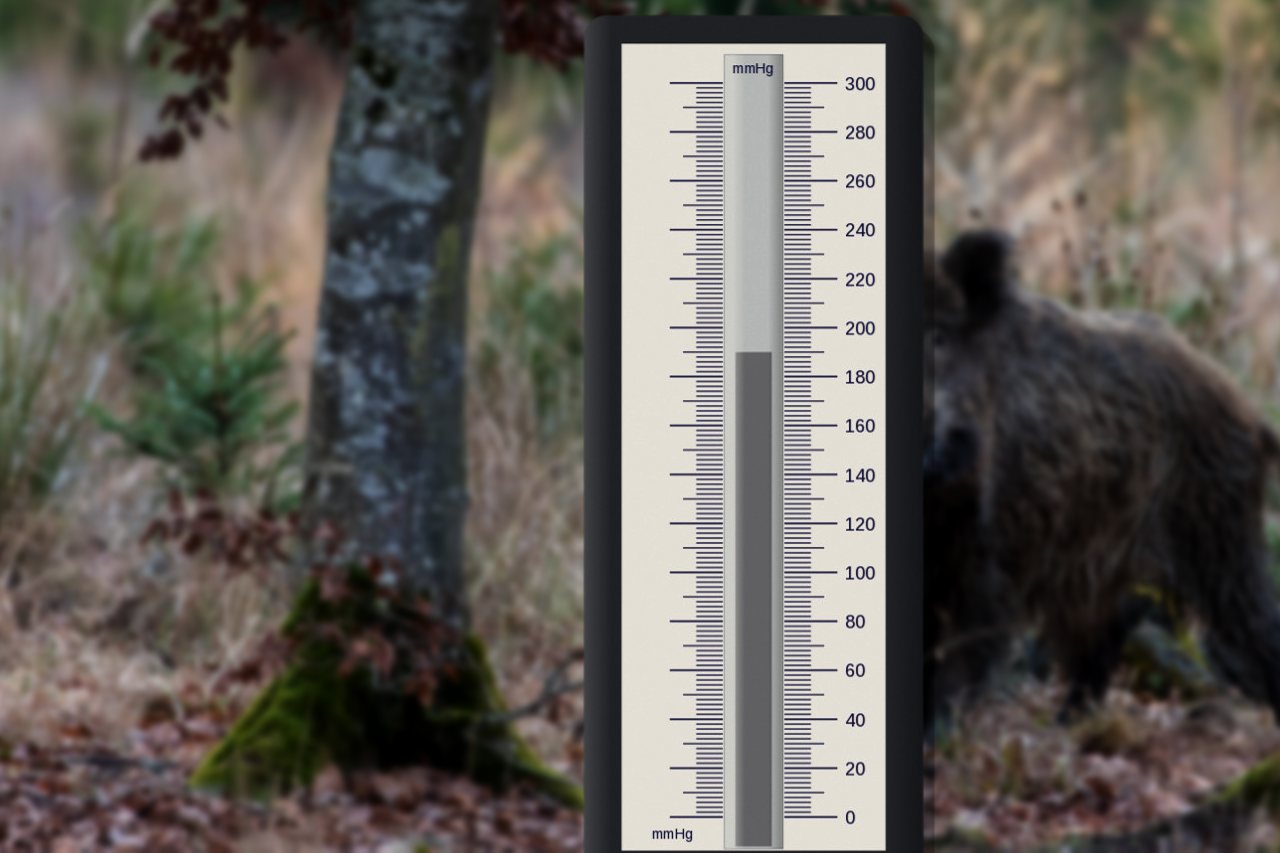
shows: 190 mmHg
